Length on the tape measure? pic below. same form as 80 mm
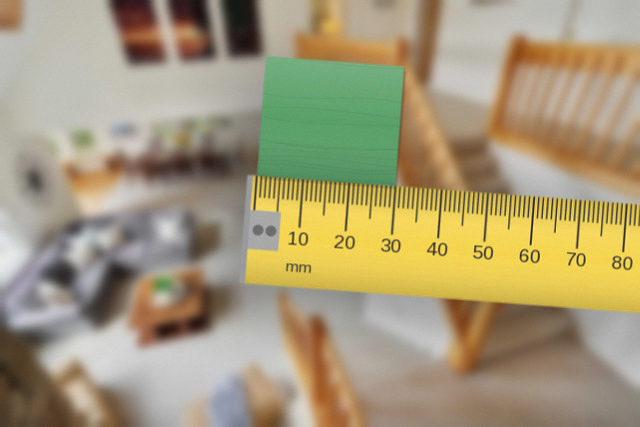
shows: 30 mm
